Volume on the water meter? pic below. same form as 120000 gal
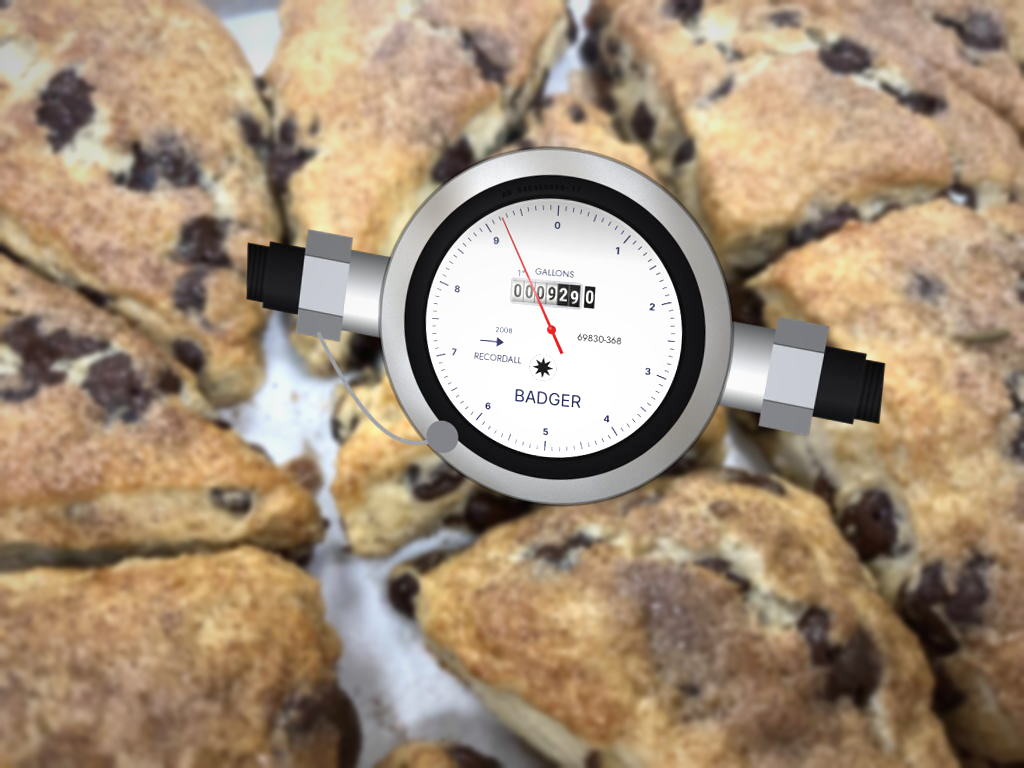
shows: 9289.2 gal
